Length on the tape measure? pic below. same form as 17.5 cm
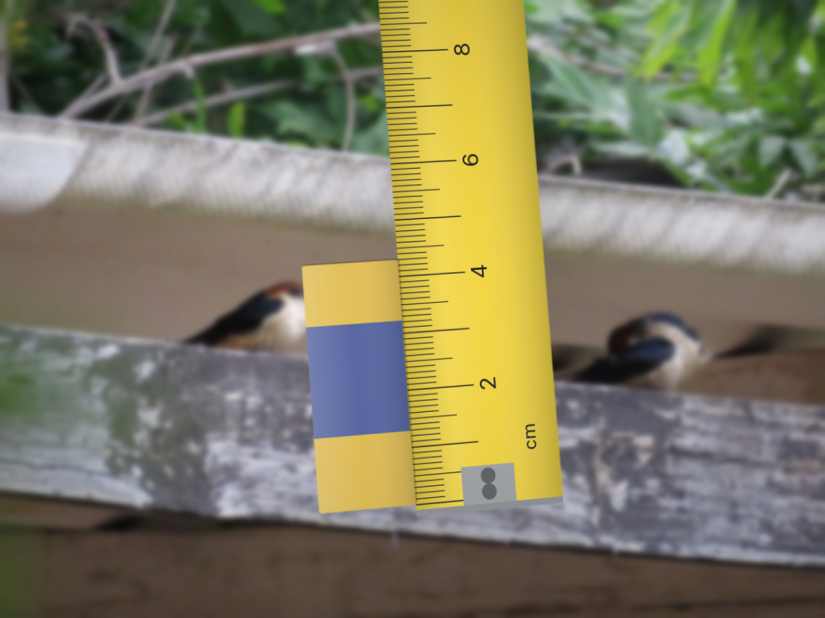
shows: 4.3 cm
